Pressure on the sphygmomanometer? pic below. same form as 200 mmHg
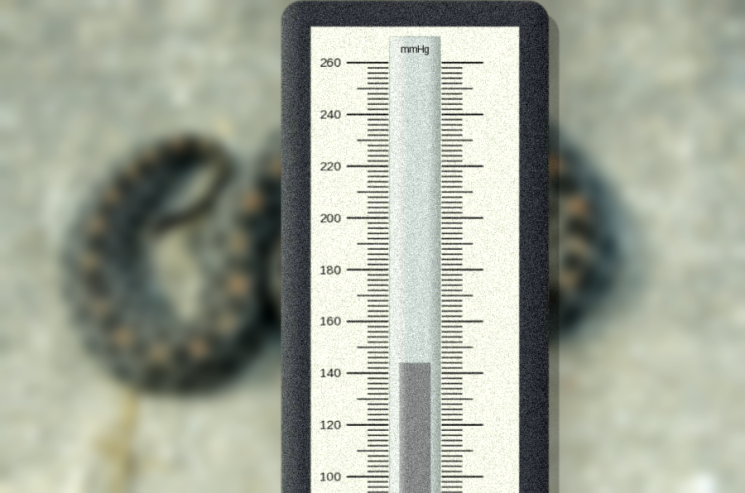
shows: 144 mmHg
